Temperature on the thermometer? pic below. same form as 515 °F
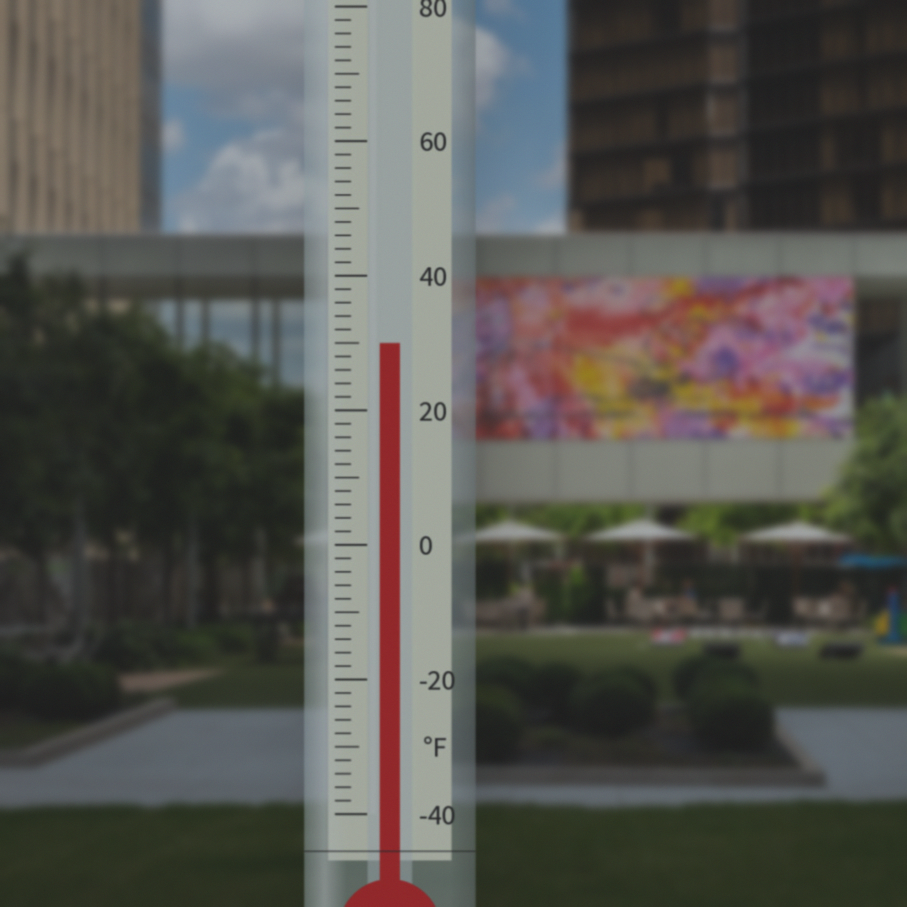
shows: 30 °F
